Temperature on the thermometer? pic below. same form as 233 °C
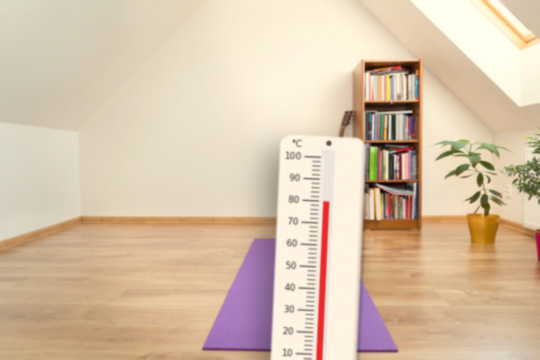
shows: 80 °C
